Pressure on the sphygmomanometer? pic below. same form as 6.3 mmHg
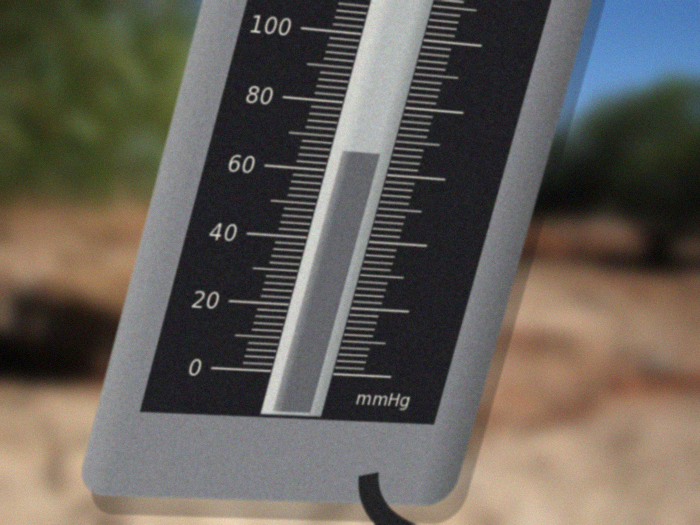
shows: 66 mmHg
